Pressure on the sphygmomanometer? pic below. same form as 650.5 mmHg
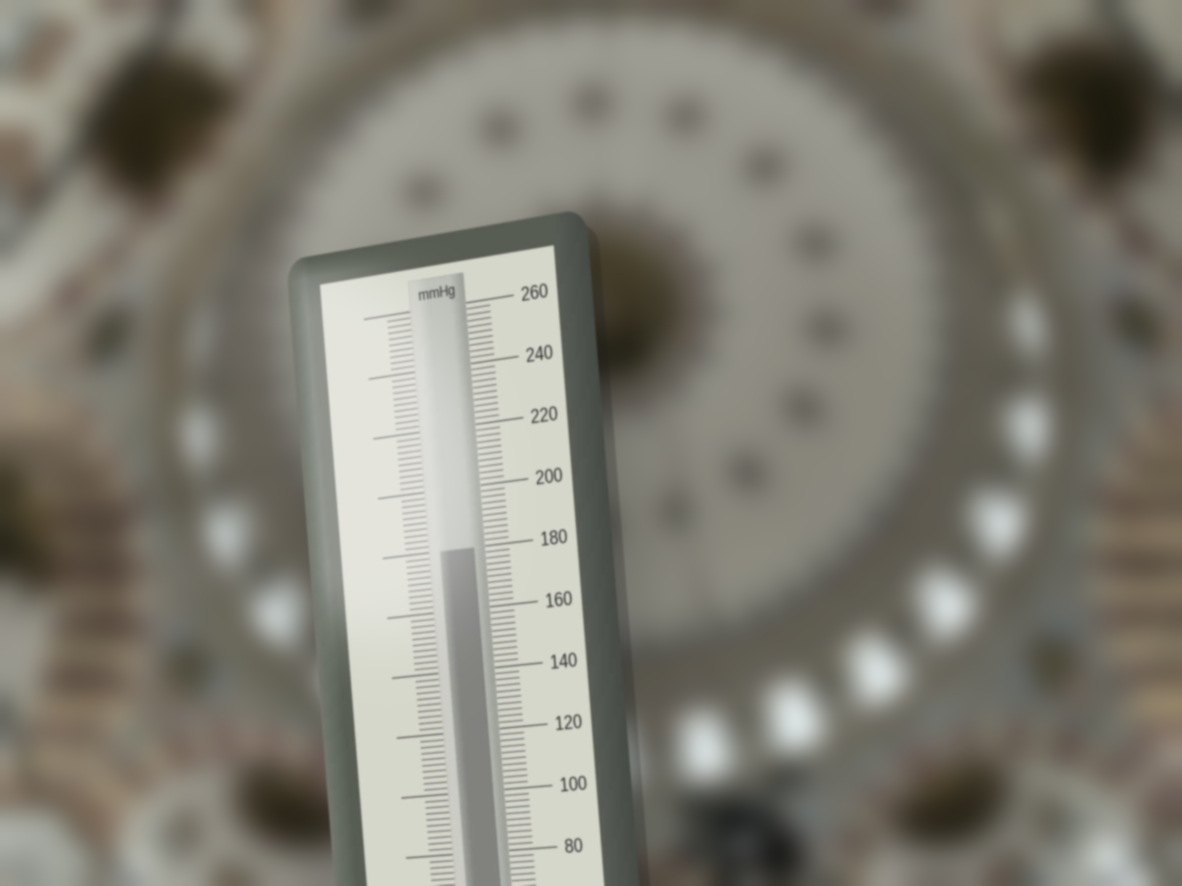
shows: 180 mmHg
